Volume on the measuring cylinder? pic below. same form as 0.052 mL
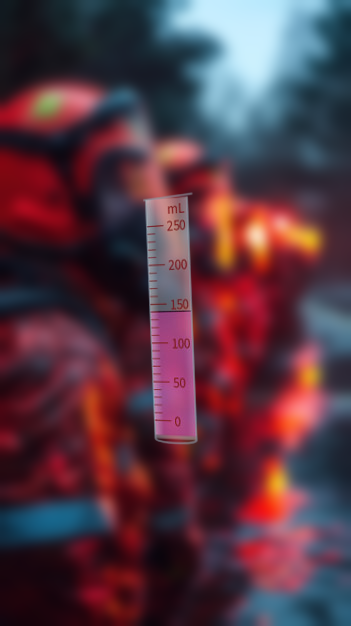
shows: 140 mL
